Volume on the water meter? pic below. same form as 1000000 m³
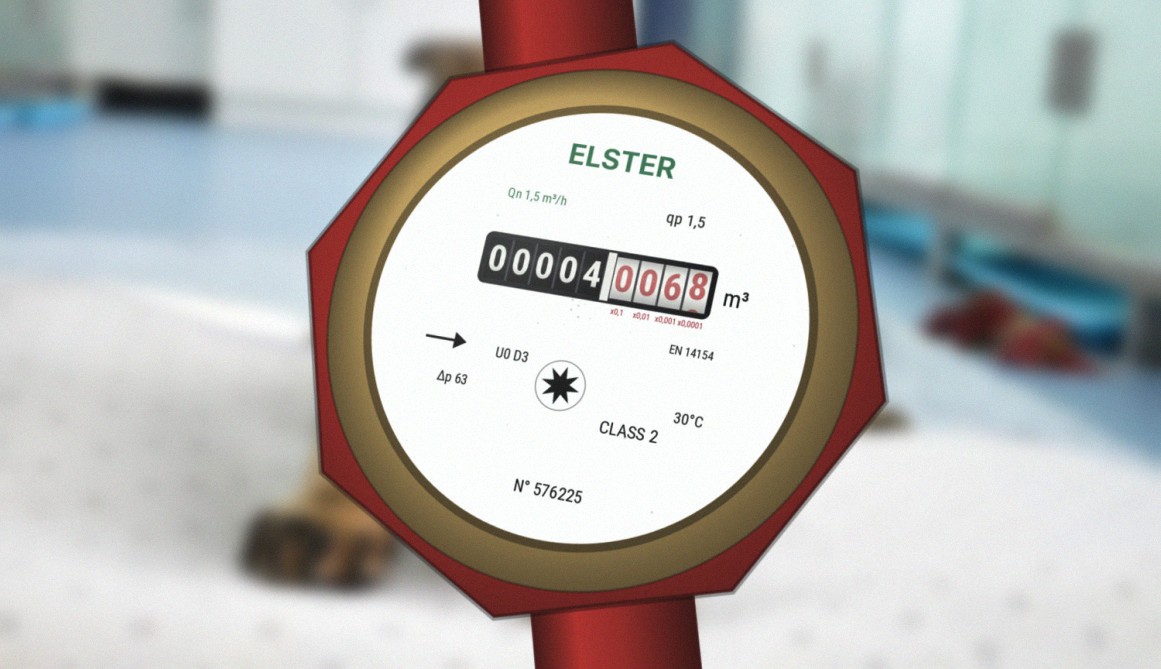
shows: 4.0068 m³
